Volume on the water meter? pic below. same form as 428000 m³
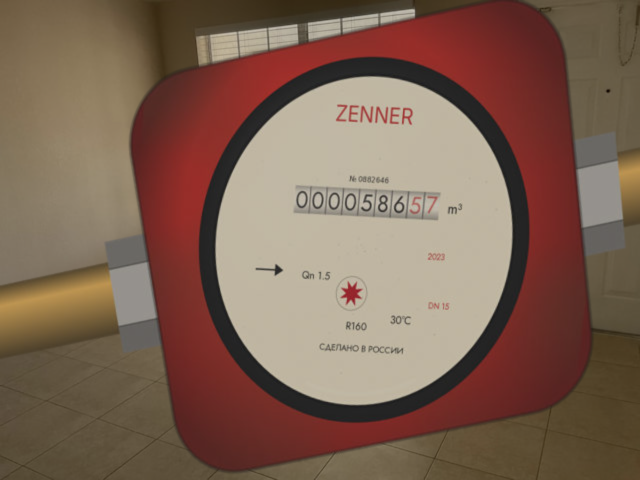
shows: 586.57 m³
